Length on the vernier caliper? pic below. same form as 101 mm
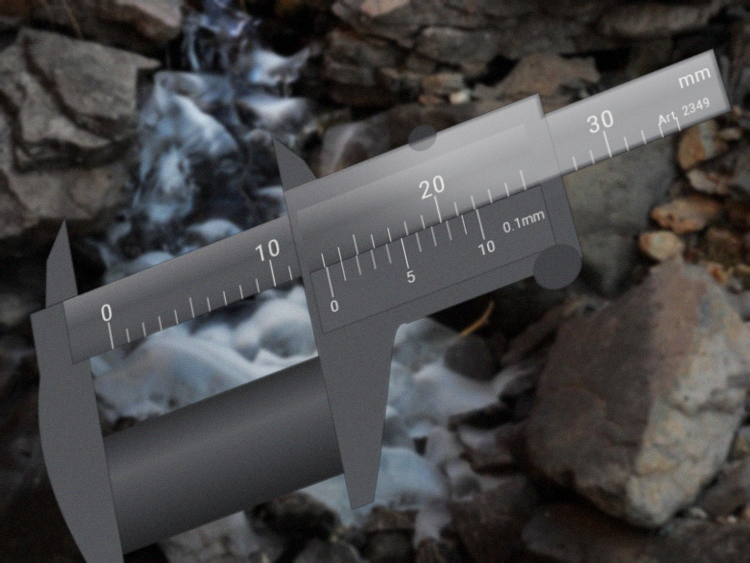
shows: 13.1 mm
